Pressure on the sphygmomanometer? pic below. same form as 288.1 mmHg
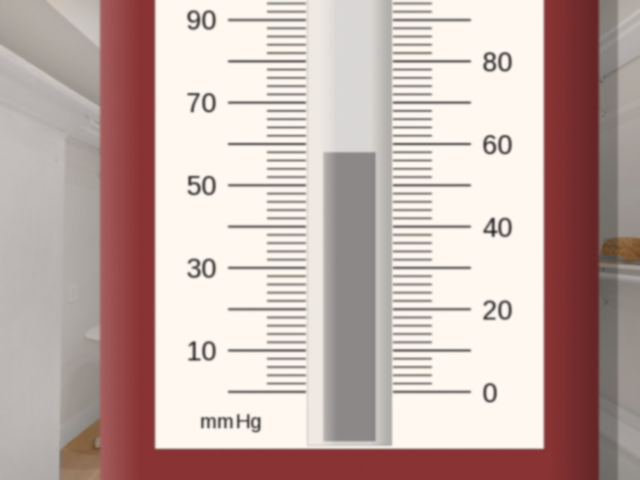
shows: 58 mmHg
